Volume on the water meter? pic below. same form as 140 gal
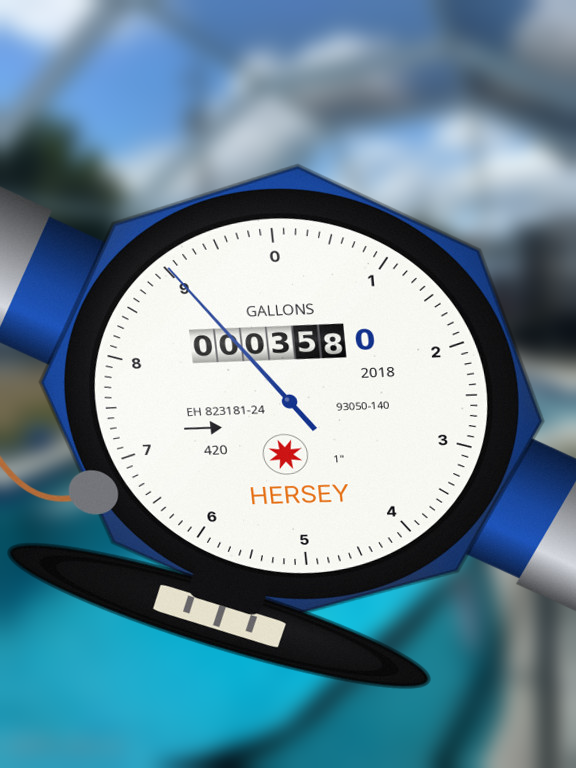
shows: 3579.0 gal
